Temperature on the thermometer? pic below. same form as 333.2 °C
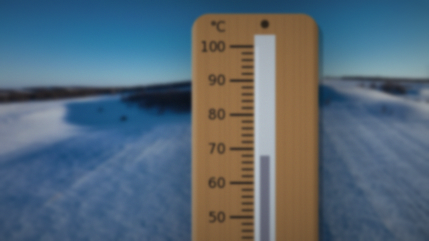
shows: 68 °C
